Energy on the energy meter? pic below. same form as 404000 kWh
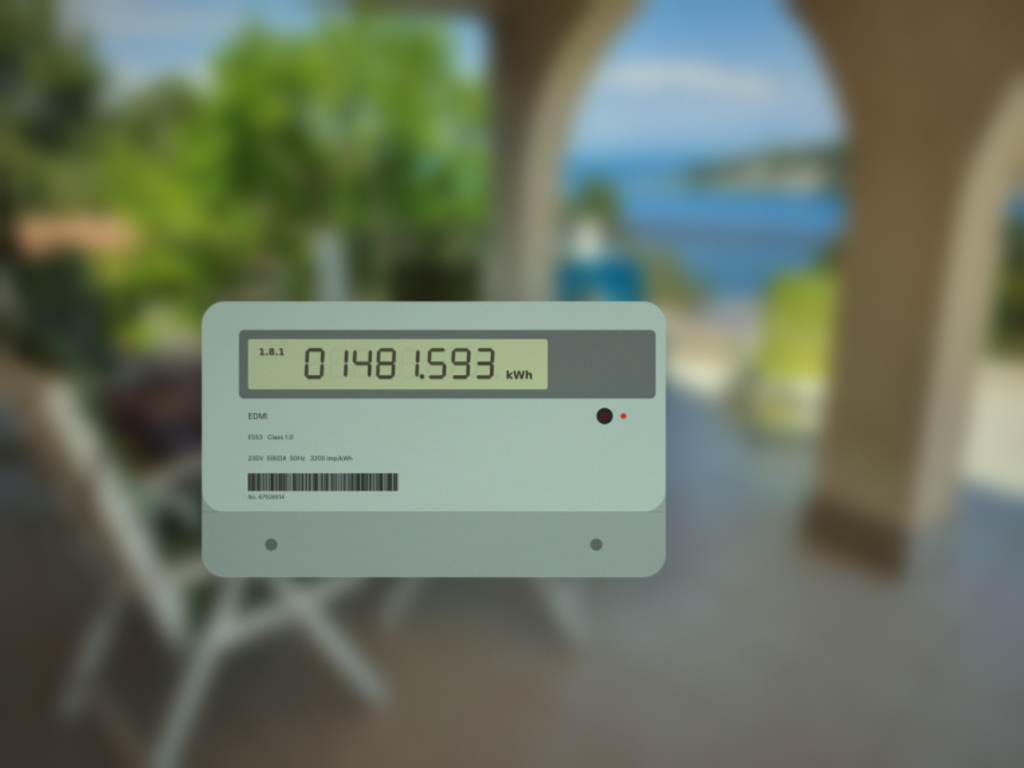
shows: 1481.593 kWh
